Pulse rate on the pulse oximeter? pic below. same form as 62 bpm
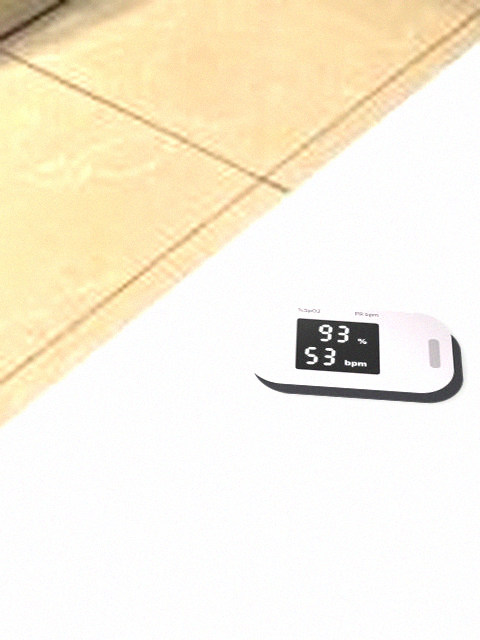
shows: 53 bpm
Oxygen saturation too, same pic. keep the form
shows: 93 %
